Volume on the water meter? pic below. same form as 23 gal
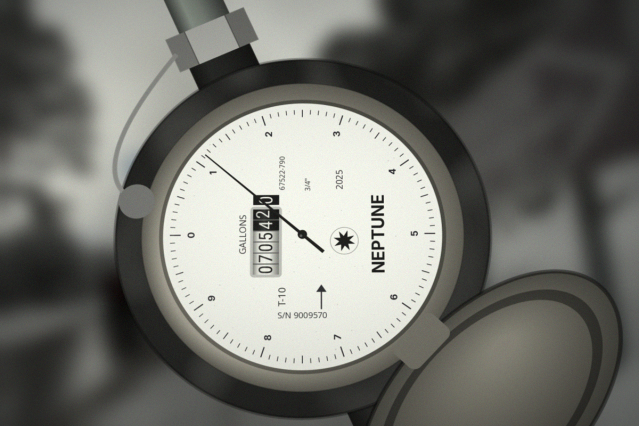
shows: 705421.1 gal
